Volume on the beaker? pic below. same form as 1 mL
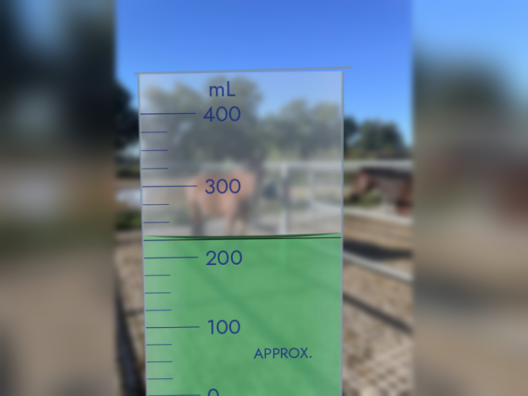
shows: 225 mL
